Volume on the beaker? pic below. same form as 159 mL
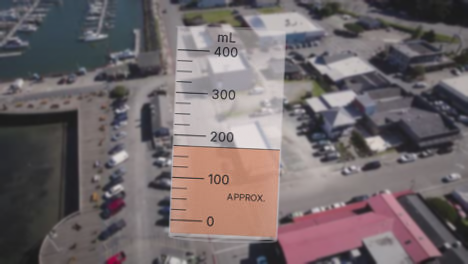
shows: 175 mL
